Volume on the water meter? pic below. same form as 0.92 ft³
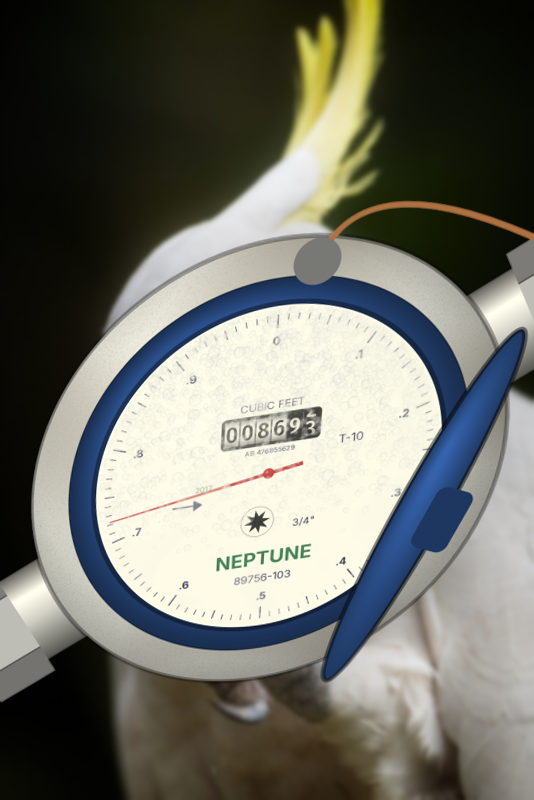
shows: 8692.72 ft³
